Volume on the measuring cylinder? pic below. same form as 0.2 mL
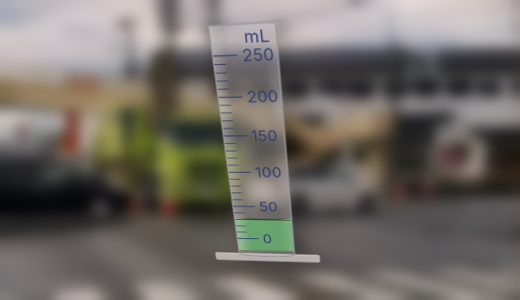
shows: 30 mL
